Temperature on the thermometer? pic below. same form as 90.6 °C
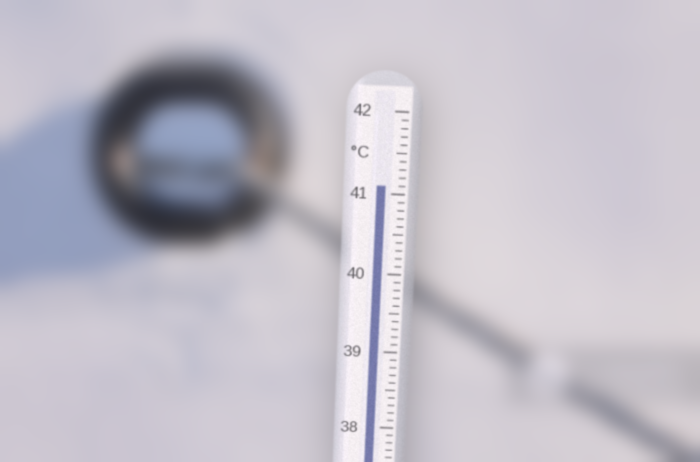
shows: 41.1 °C
